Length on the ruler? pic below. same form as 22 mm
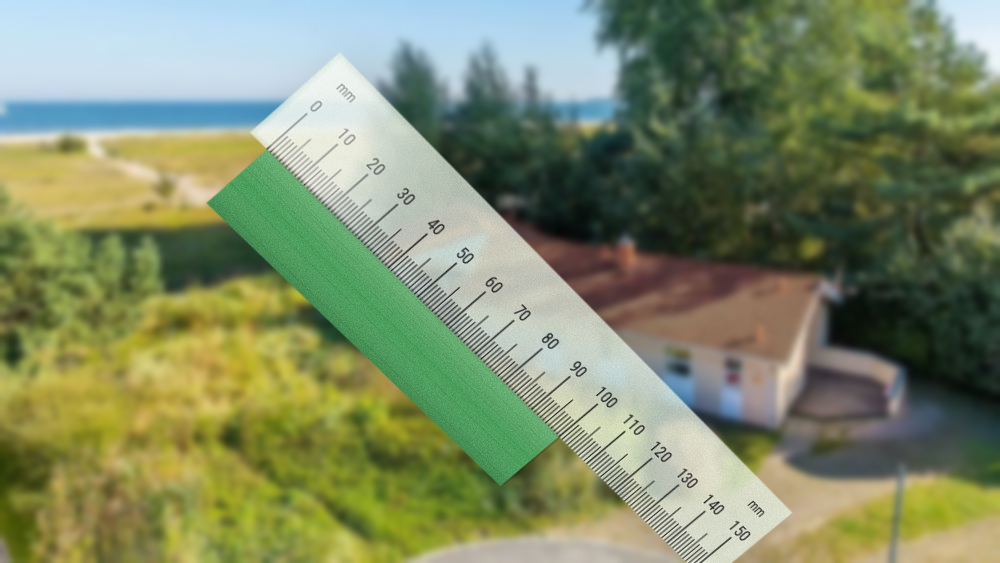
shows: 100 mm
